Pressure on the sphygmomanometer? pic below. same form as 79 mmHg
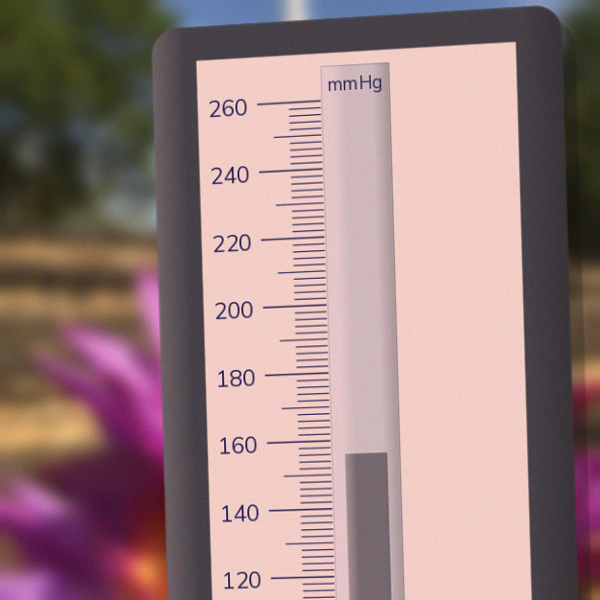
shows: 156 mmHg
